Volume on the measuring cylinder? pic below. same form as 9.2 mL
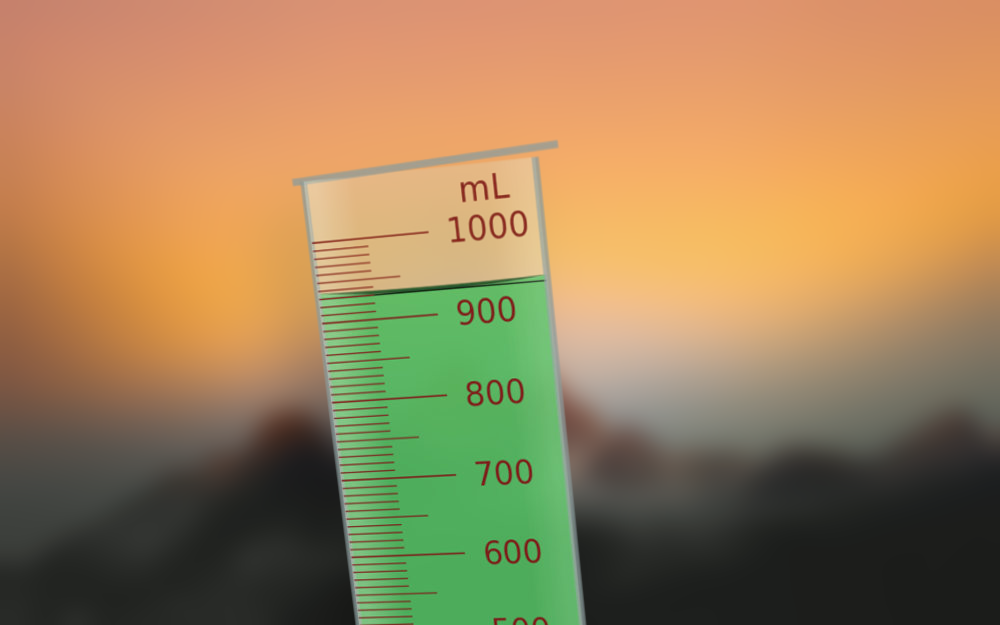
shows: 930 mL
